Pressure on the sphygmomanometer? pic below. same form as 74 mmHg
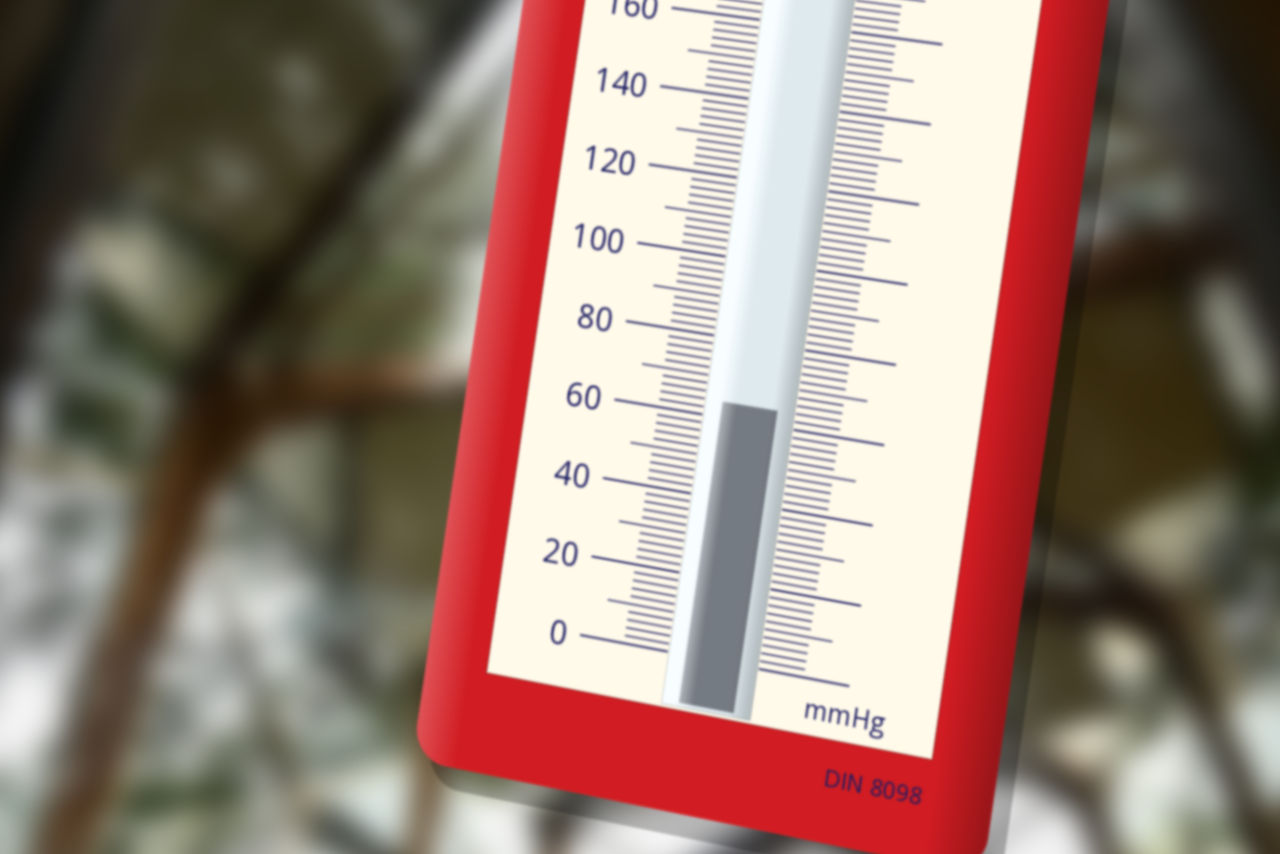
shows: 64 mmHg
